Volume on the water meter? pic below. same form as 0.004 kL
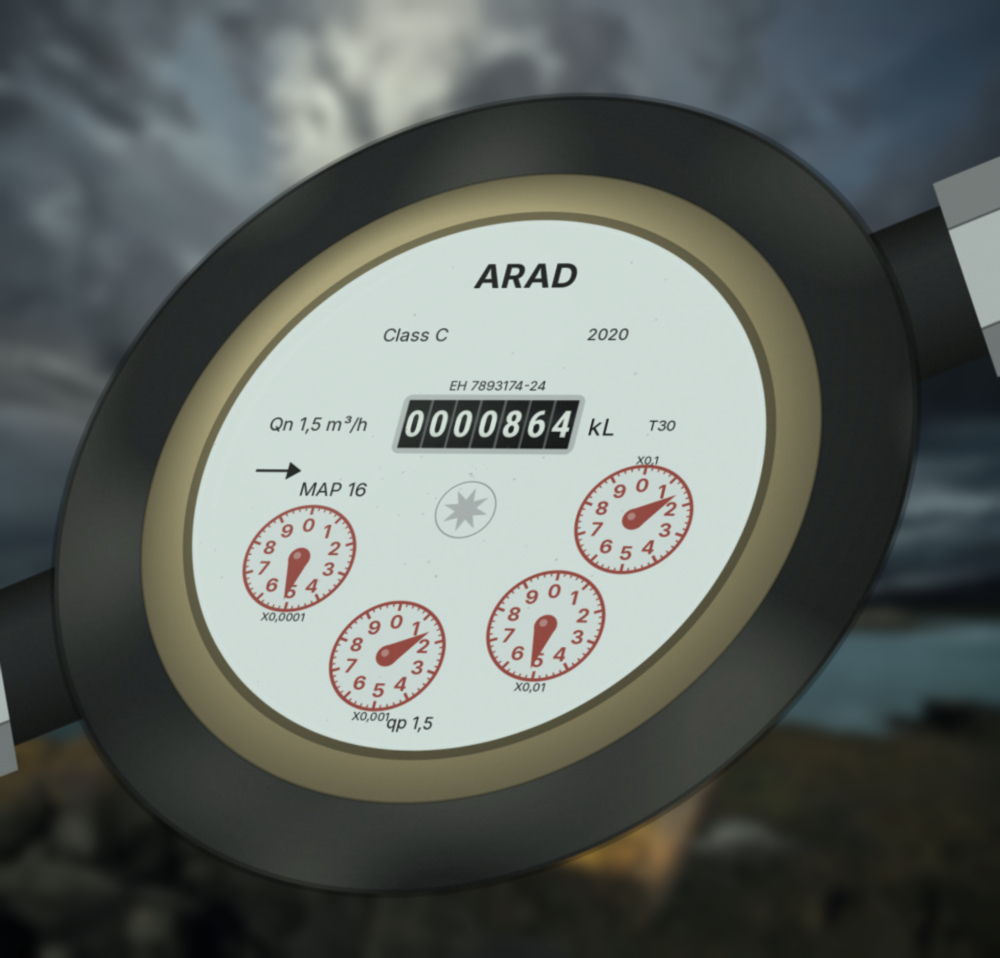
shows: 864.1515 kL
